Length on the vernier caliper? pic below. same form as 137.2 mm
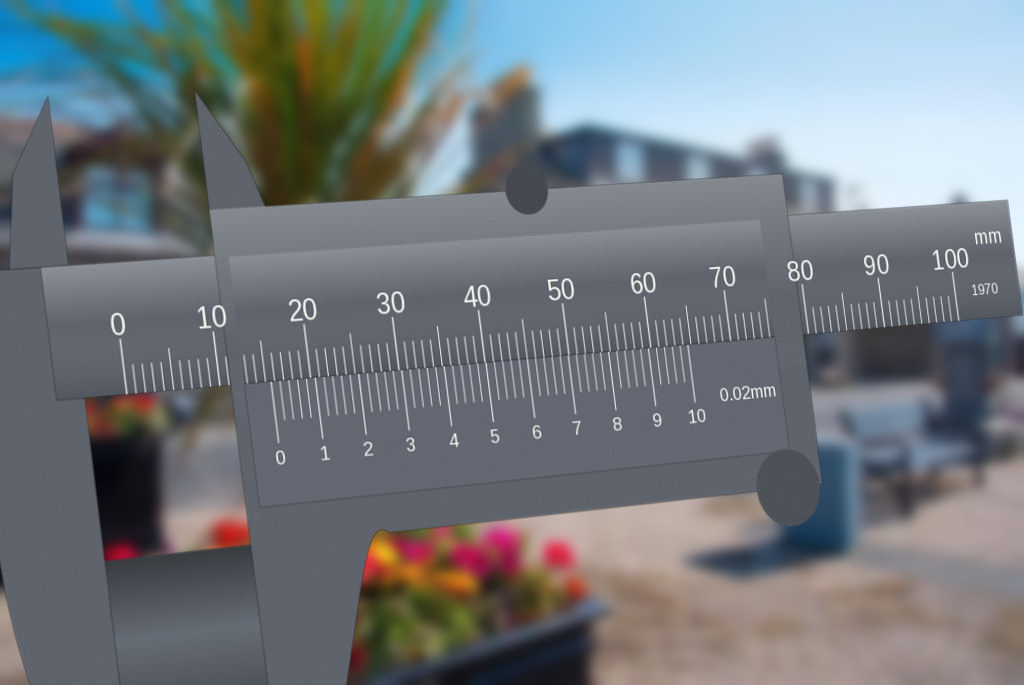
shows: 15.6 mm
